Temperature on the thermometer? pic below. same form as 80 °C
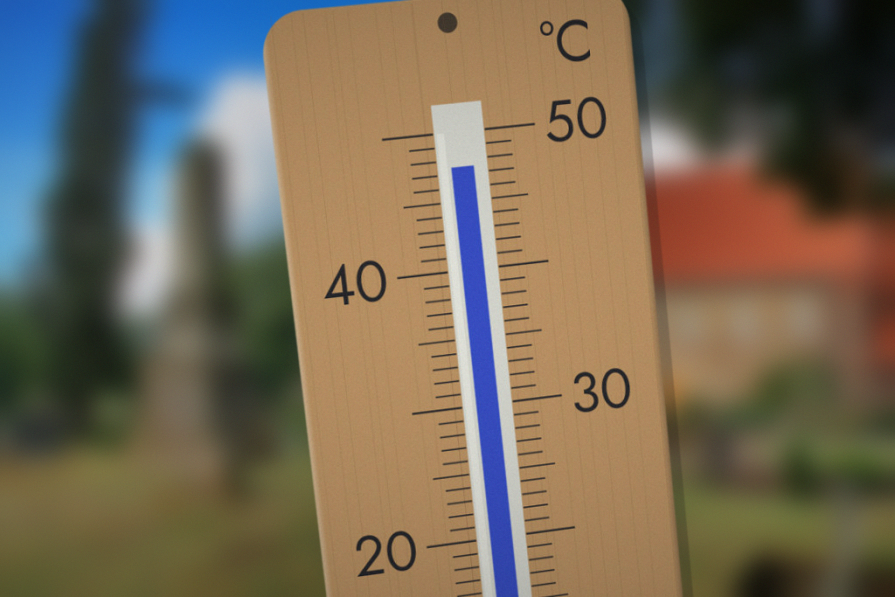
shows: 47.5 °C
